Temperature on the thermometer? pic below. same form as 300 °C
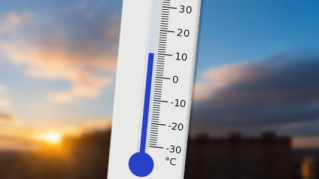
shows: 10 °C
